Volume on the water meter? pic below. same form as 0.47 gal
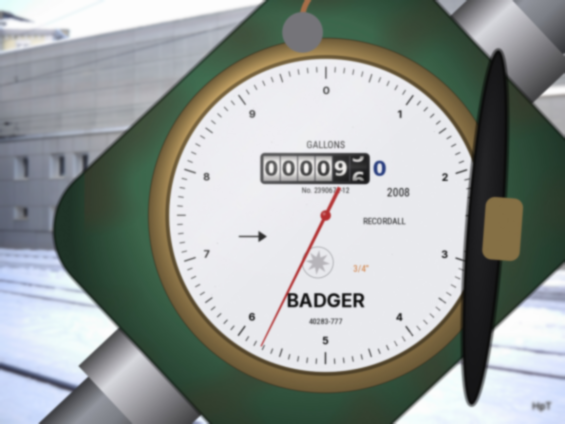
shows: 955.7 gal
